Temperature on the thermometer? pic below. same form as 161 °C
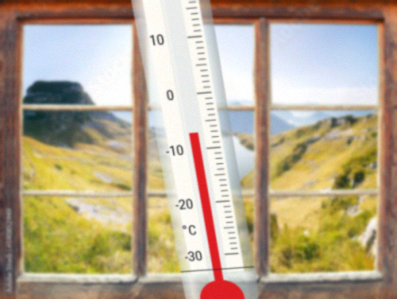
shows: -7 °C
